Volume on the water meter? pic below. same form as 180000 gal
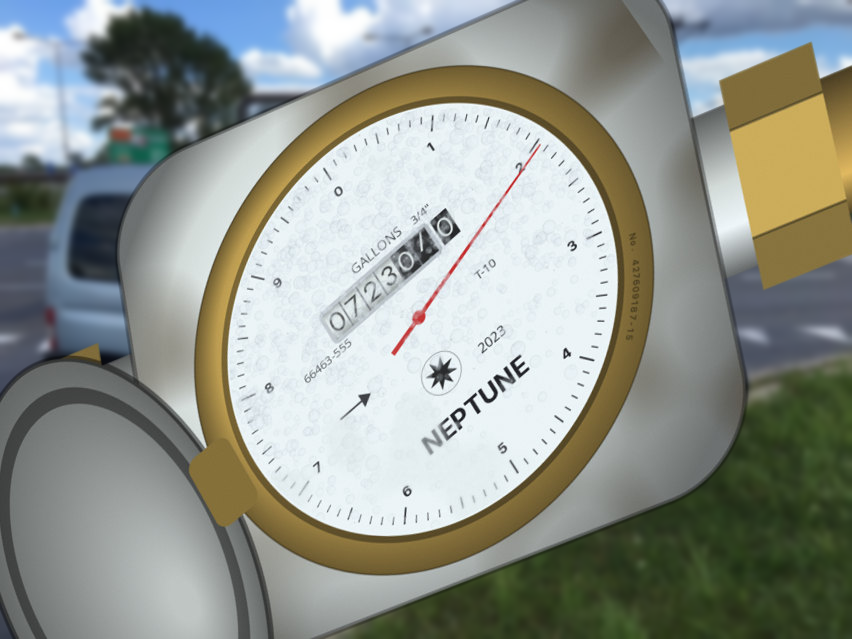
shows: 723072.0 gal
